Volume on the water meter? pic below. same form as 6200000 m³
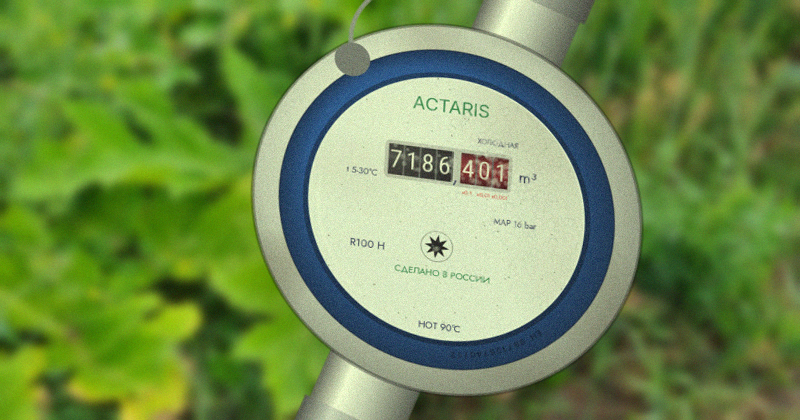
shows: 7186.401 m³
